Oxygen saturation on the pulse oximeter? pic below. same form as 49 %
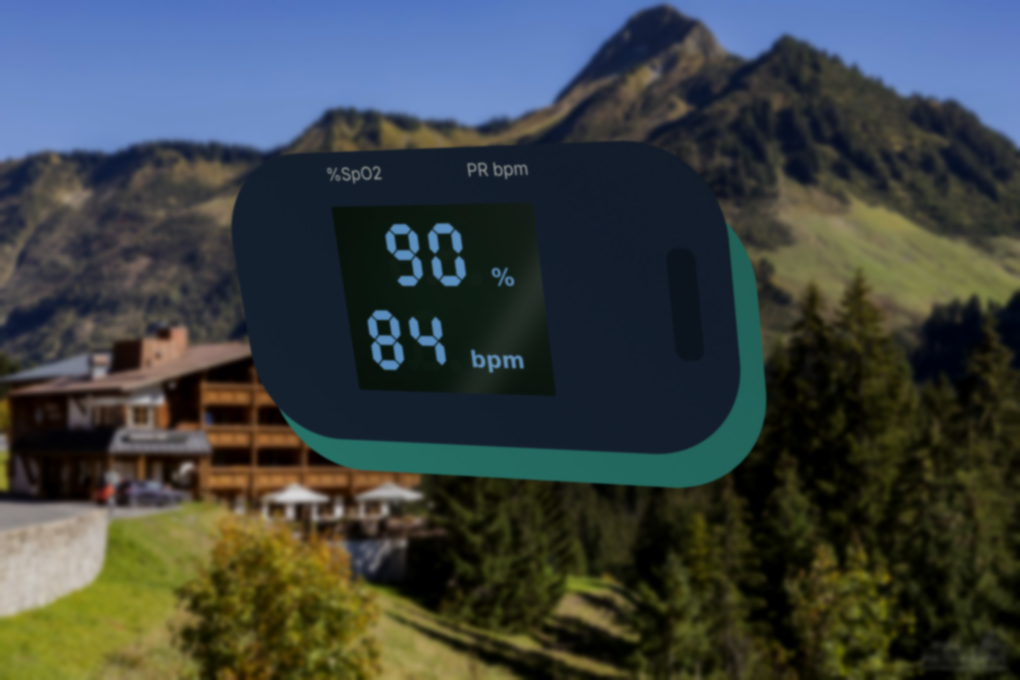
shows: 90 %
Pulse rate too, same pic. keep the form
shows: 84 bpm
